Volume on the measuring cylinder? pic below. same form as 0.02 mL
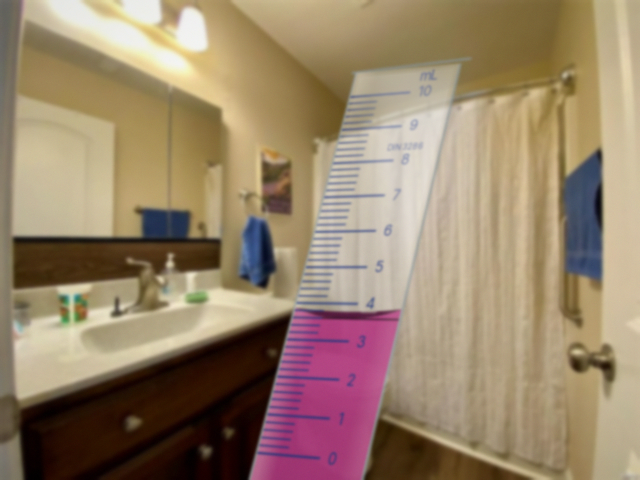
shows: 3.6 mL
